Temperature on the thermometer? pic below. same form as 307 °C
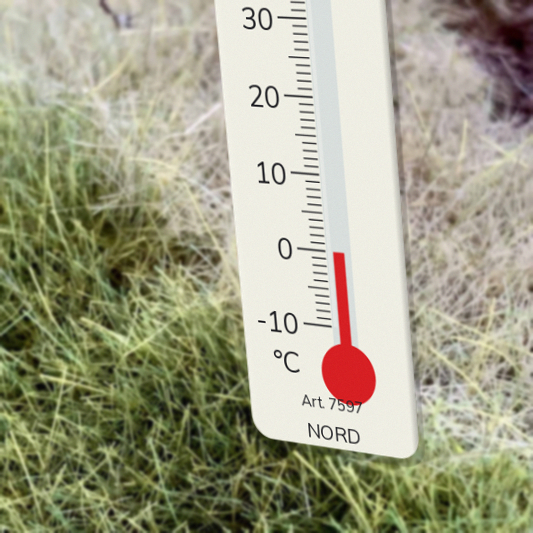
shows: 0 °C
